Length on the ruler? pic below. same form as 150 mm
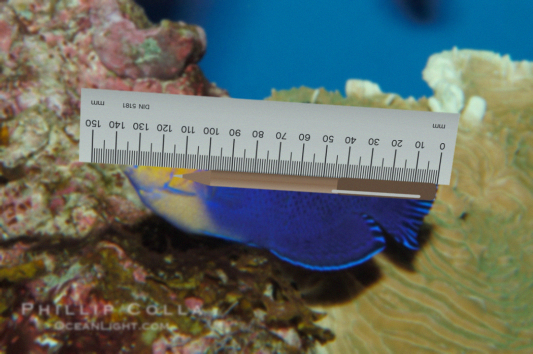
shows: 115 mm
